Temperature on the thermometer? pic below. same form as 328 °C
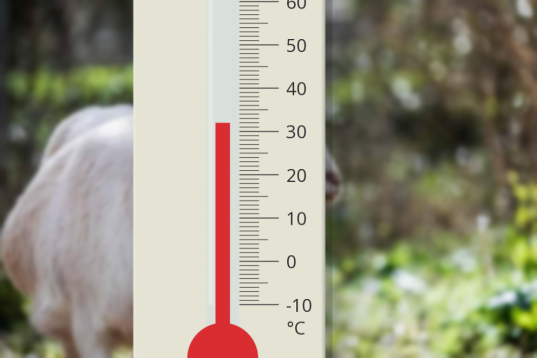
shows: 32 °C
